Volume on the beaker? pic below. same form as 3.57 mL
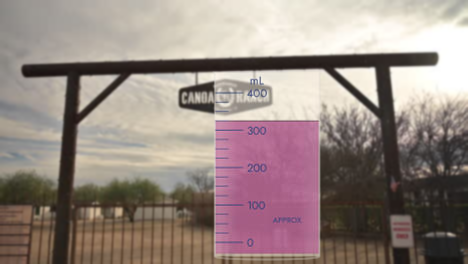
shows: 325 mL
